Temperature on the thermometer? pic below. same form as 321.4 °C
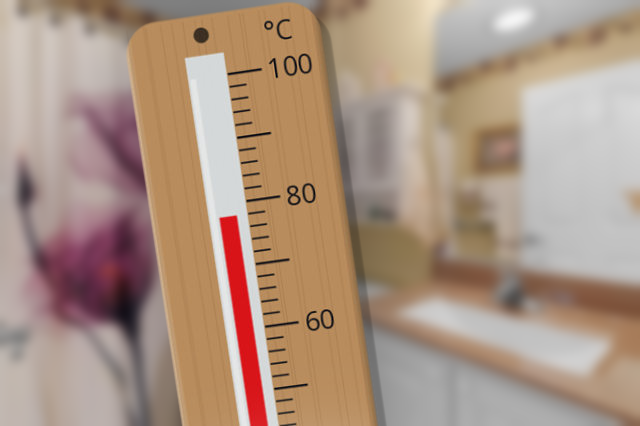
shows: 78 °C
